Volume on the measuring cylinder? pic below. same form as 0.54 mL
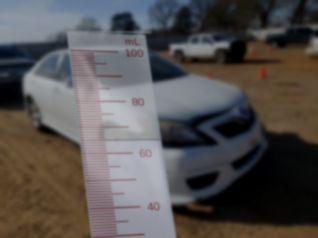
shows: 65 mL
